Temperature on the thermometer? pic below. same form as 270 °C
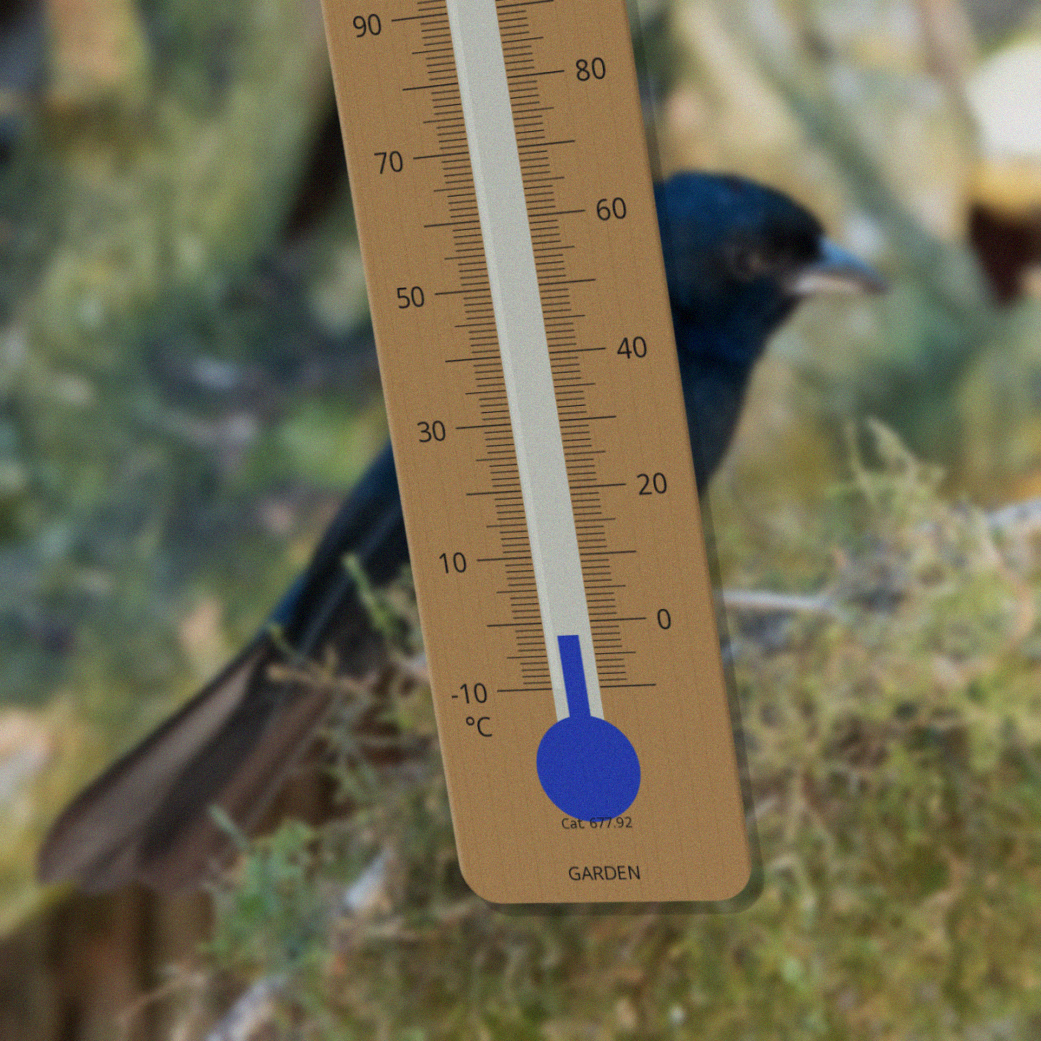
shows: -2 °C
